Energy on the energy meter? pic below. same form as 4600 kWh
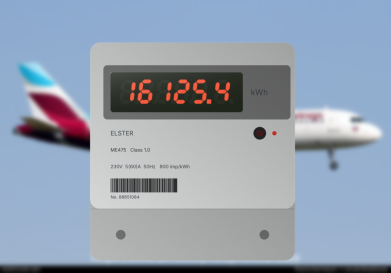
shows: 16125.4 kWh
